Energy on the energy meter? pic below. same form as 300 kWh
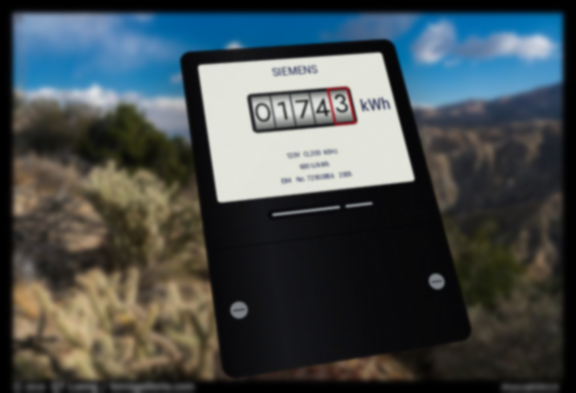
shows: 174.3 kWh
